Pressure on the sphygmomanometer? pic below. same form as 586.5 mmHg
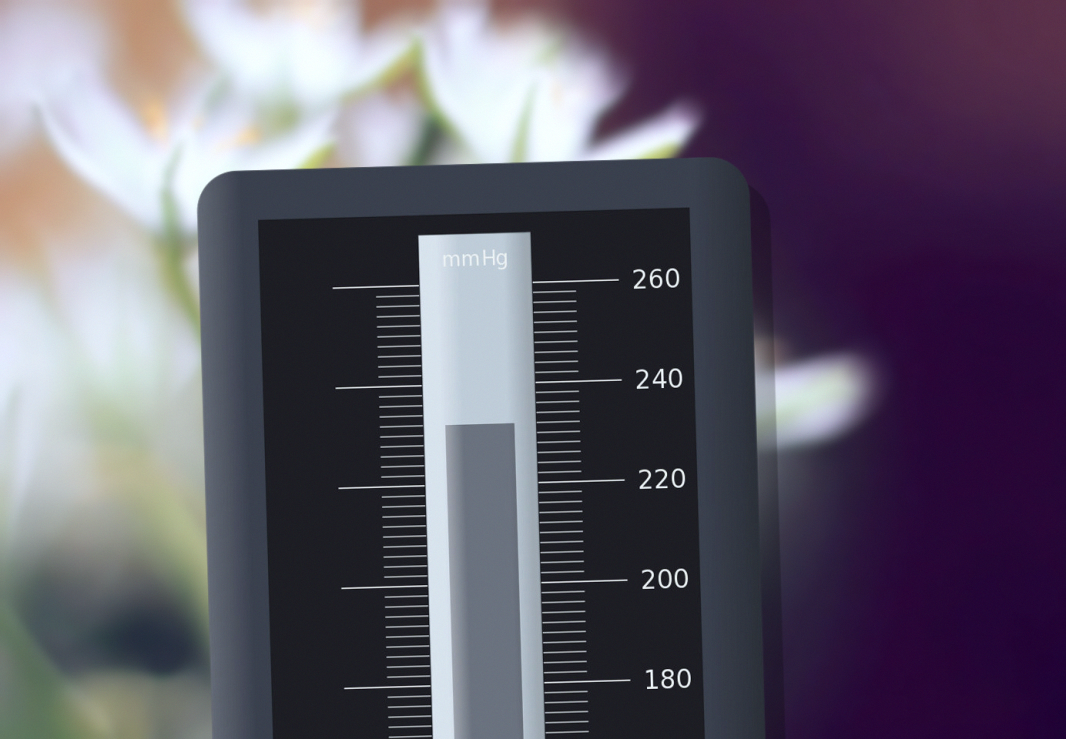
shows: 232 mmHg
